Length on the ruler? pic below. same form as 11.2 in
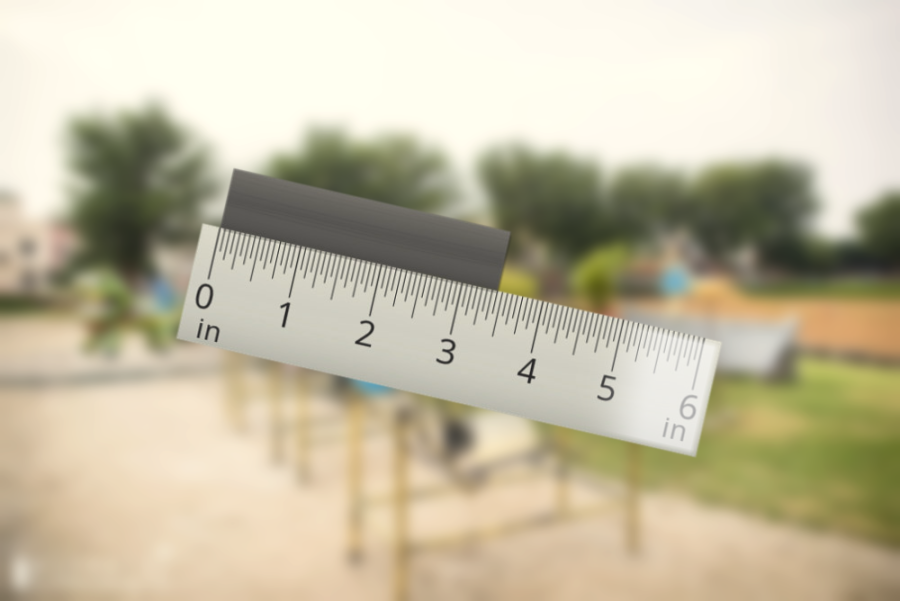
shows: 3.4375 in
